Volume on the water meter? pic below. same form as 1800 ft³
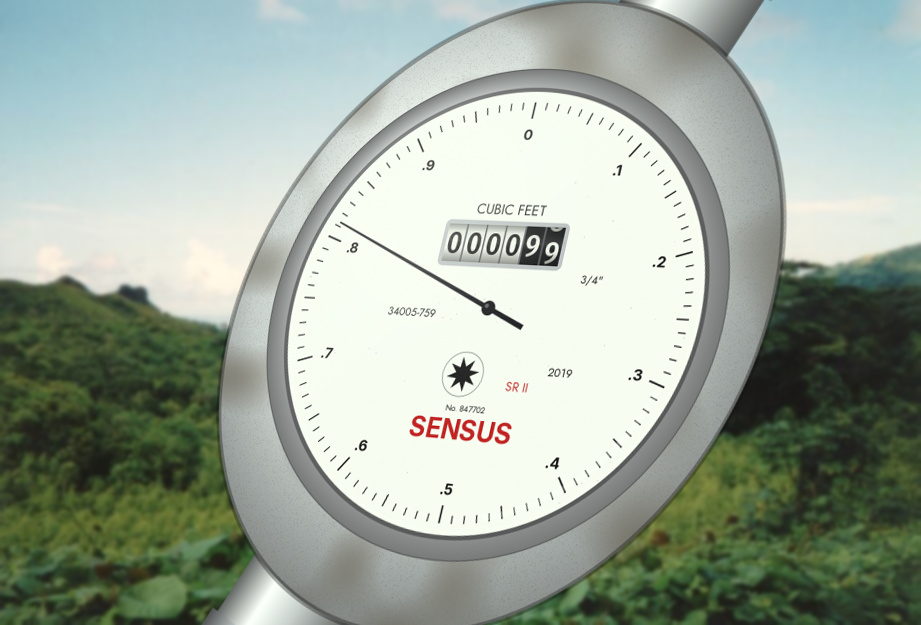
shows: 98.81 ft³
